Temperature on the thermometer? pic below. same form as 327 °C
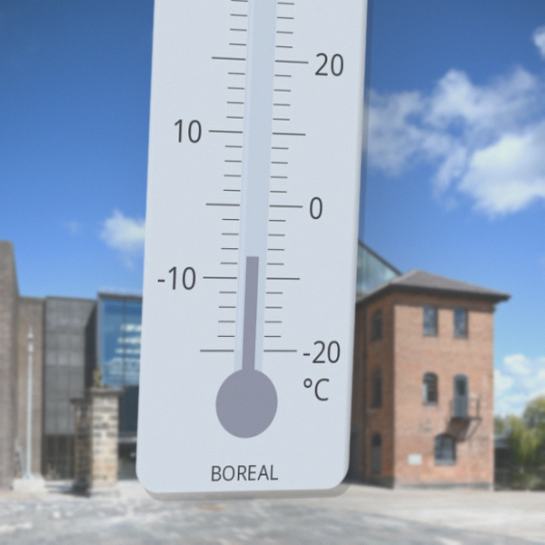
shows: -7 °C
